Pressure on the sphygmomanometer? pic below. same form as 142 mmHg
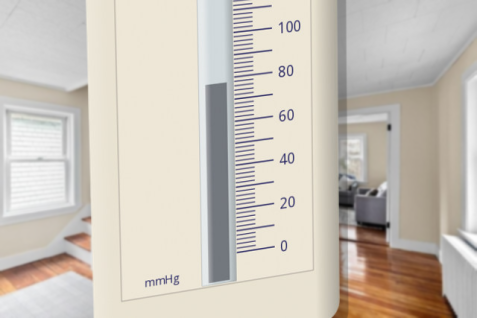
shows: 78 mmHg
